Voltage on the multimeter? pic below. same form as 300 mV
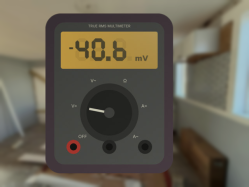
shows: -40.6 mV
